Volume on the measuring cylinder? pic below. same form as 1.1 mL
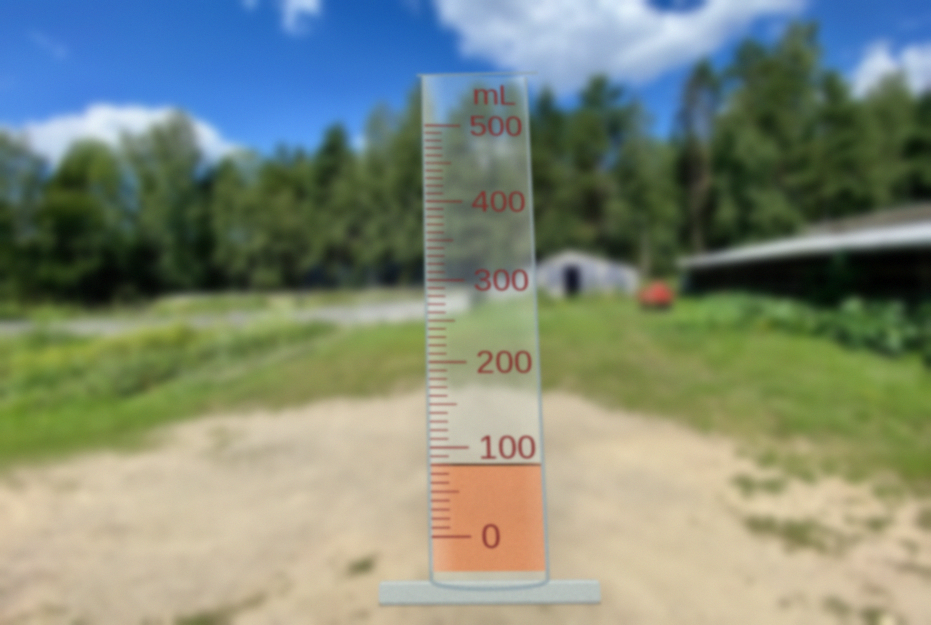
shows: 80 mL
